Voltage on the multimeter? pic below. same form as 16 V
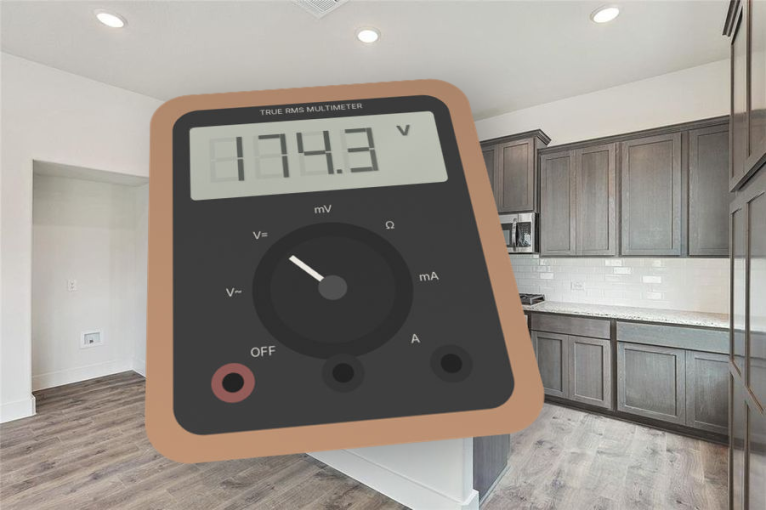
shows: 174.3 V
